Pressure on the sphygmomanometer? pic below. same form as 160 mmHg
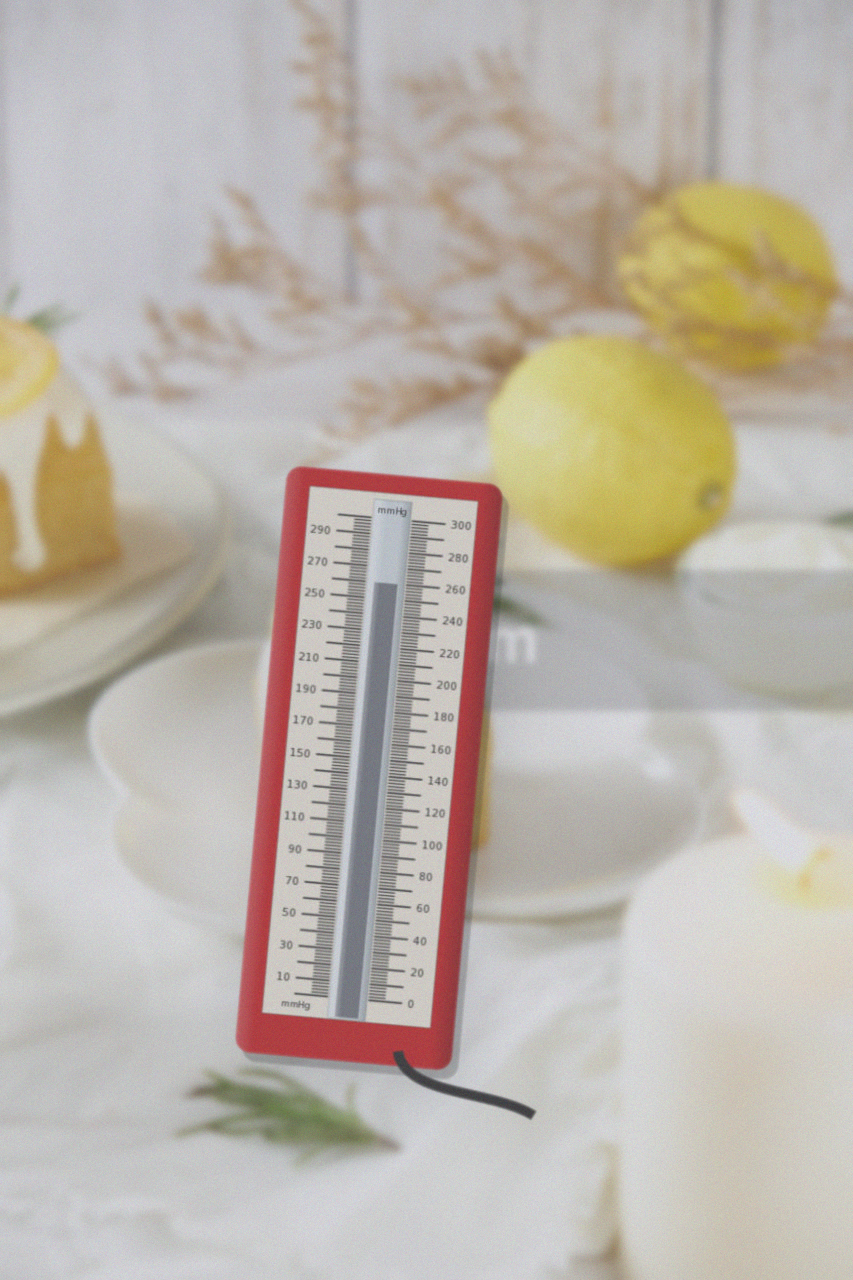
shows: 260 mmHg
